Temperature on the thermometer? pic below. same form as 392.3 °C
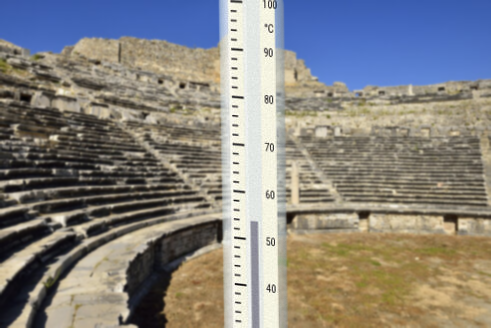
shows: 54 °C
